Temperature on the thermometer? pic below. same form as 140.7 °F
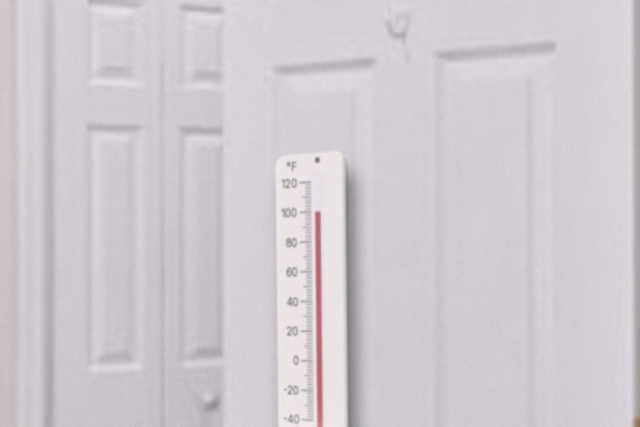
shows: 100 °F
